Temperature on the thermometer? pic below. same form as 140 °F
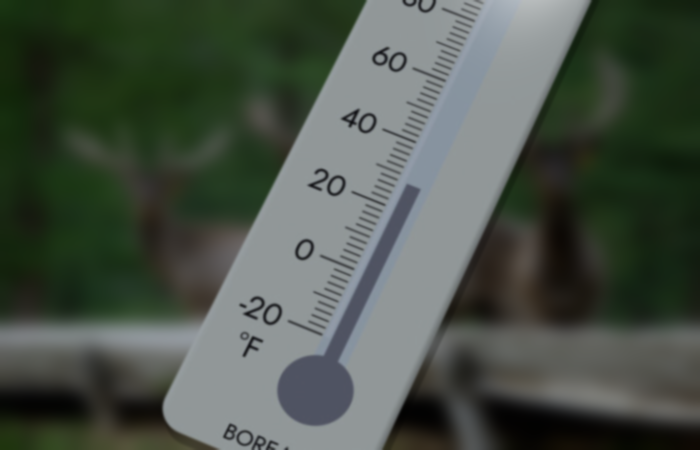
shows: 28 °F
